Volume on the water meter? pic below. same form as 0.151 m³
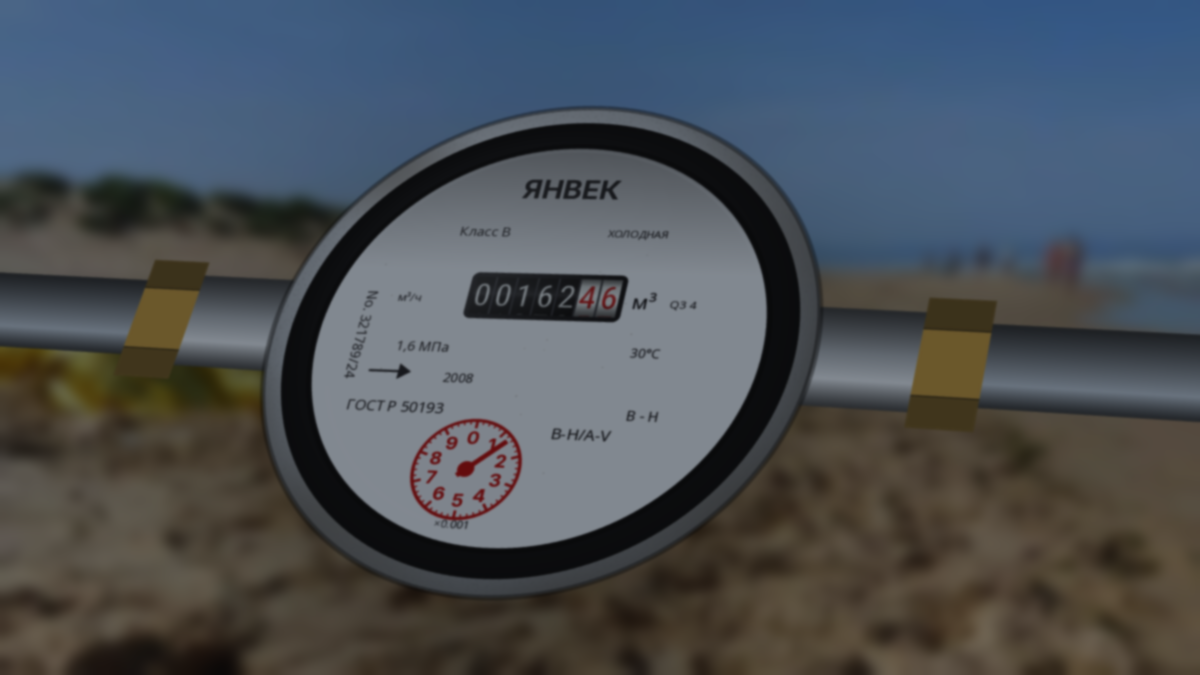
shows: 162.461 m³
